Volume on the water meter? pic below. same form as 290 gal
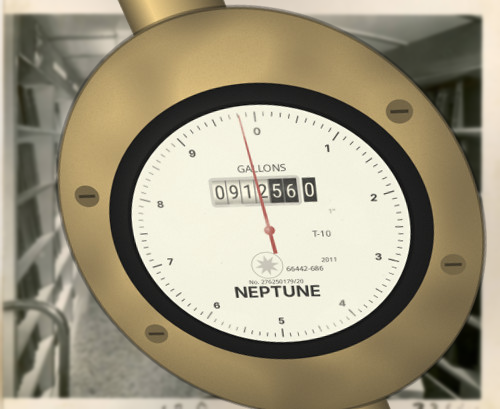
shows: 912559.8 gal
